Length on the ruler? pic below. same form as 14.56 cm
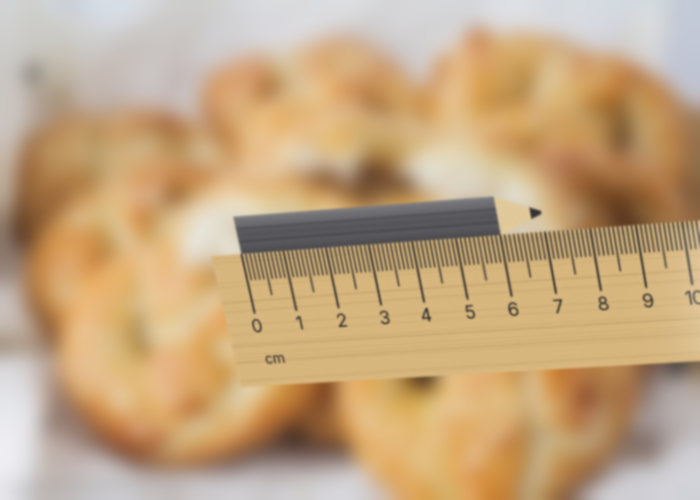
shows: 7 cm
